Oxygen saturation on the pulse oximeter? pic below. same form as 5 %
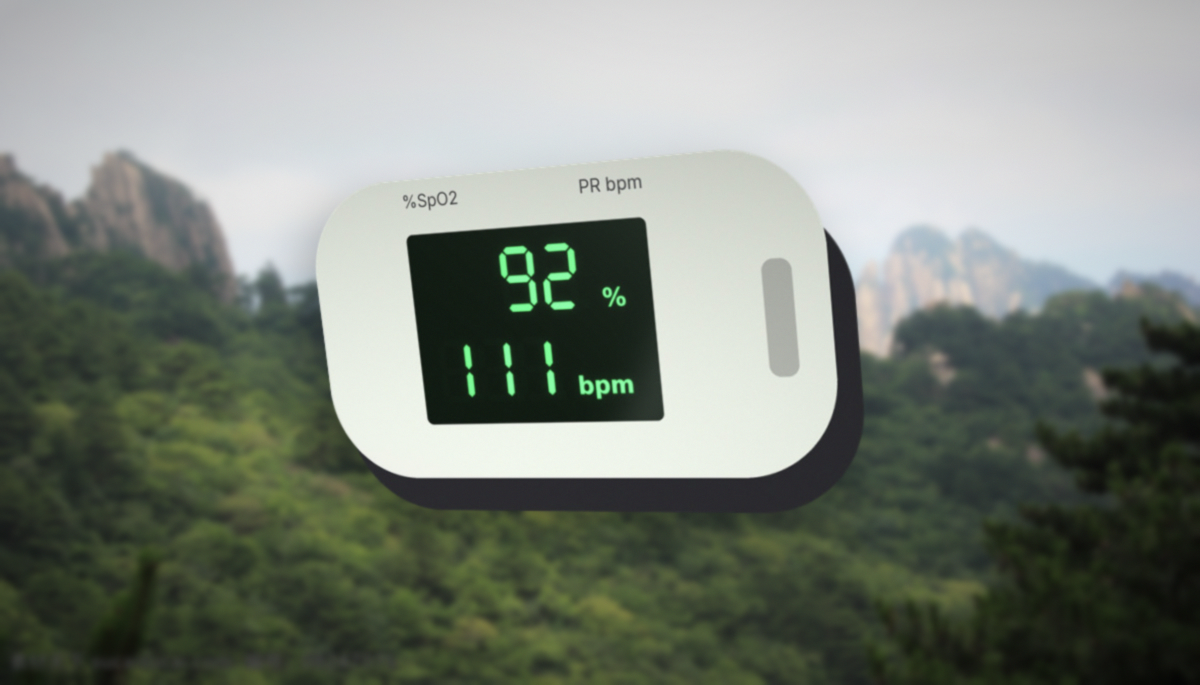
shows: 92 %
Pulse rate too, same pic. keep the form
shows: 111 bpm
